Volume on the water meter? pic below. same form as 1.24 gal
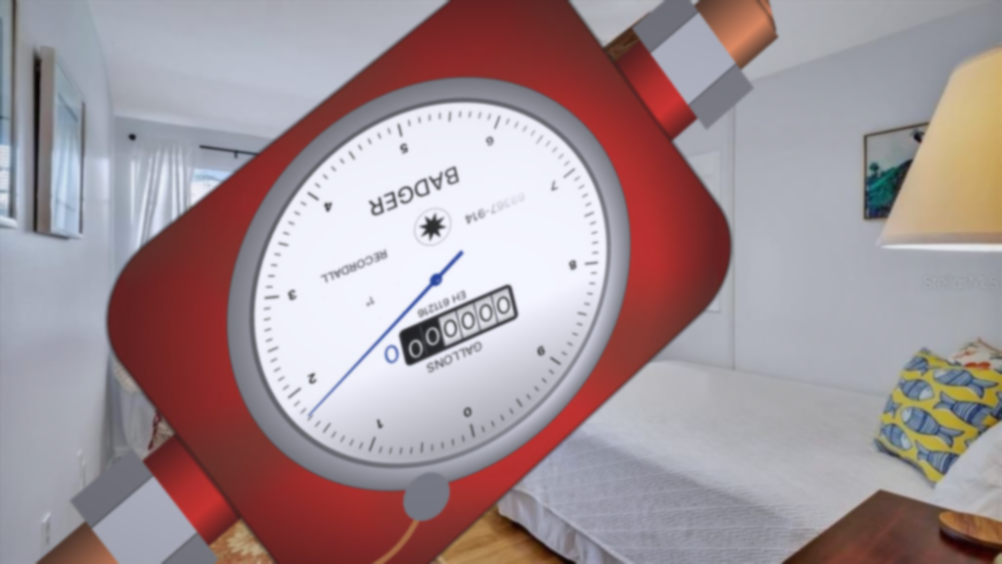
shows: 1.7 gal
